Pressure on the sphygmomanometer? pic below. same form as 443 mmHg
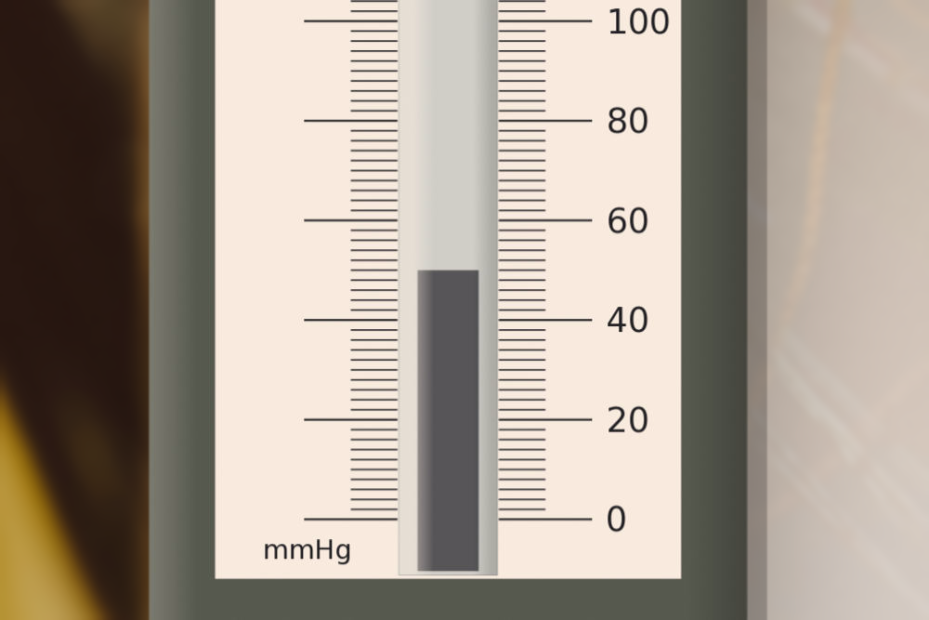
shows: 50 mmHg
